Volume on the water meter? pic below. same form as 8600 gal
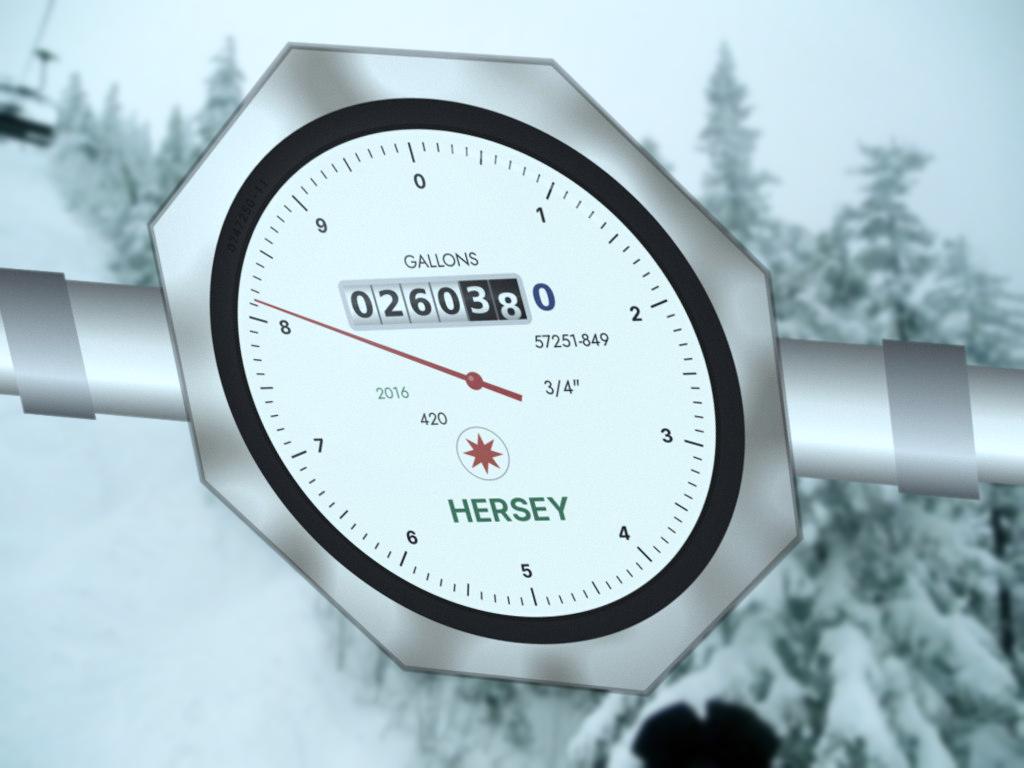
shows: 260378.1 gal
